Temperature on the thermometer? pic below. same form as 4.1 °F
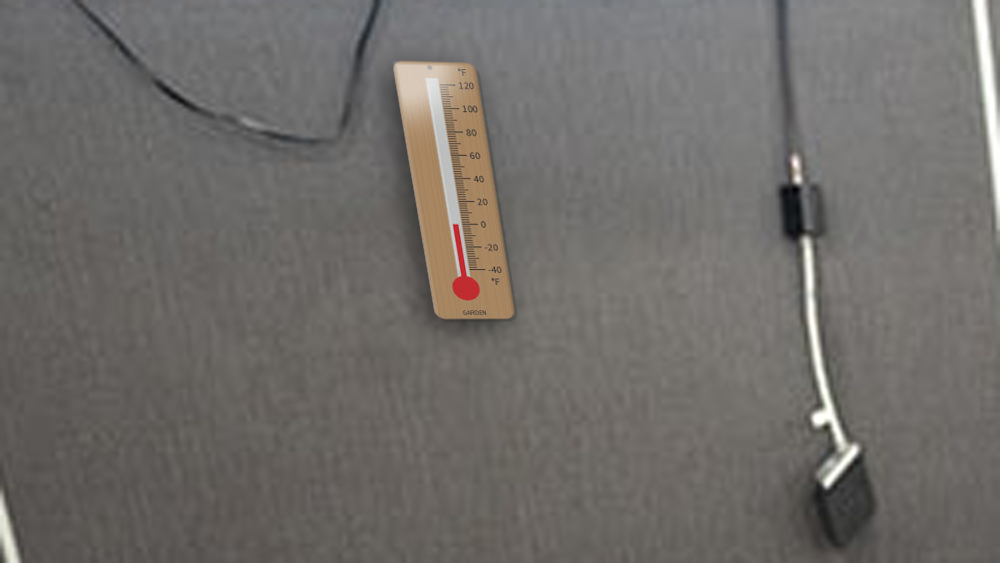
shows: 0 °F
